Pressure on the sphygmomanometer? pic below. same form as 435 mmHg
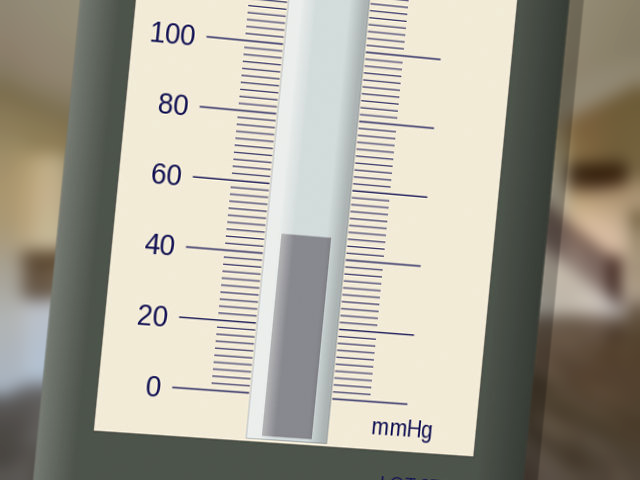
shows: 46 mmHg
